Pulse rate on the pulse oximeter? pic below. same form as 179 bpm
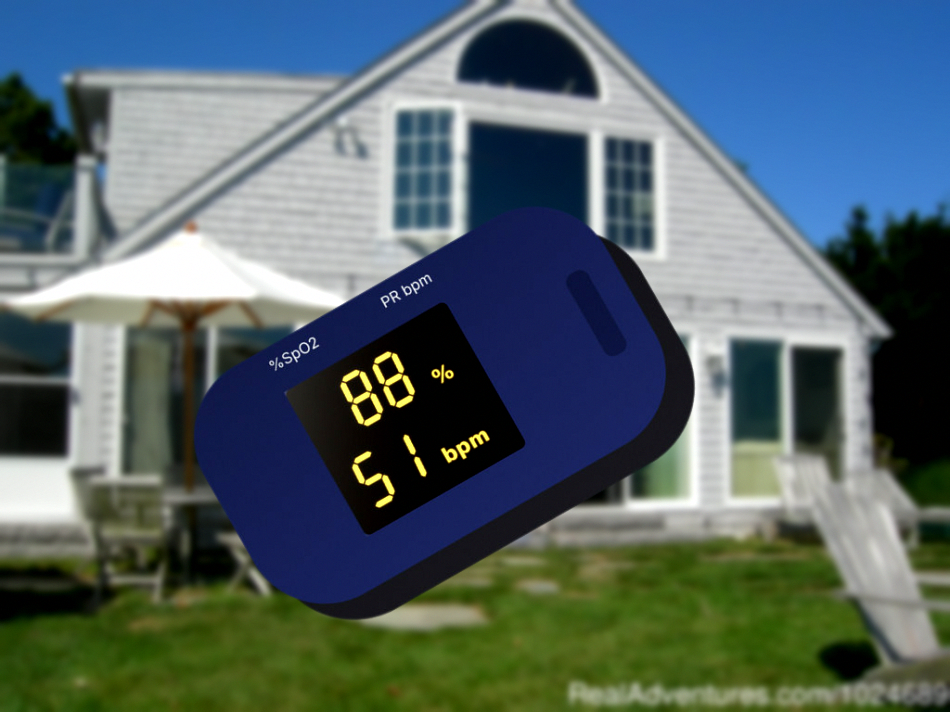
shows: 51 bpm
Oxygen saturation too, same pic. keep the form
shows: 88 %
